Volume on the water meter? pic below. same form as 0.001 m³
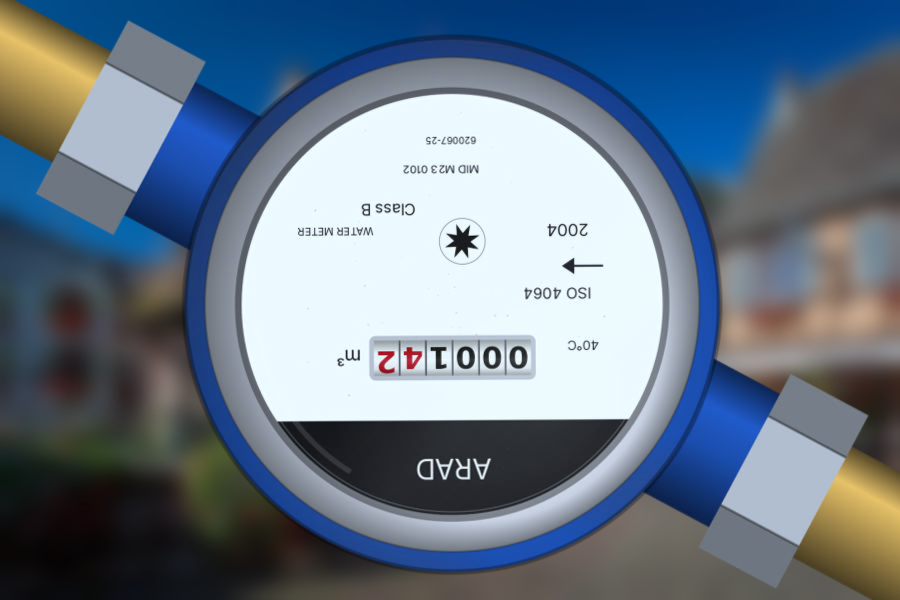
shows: 1.42 m³
